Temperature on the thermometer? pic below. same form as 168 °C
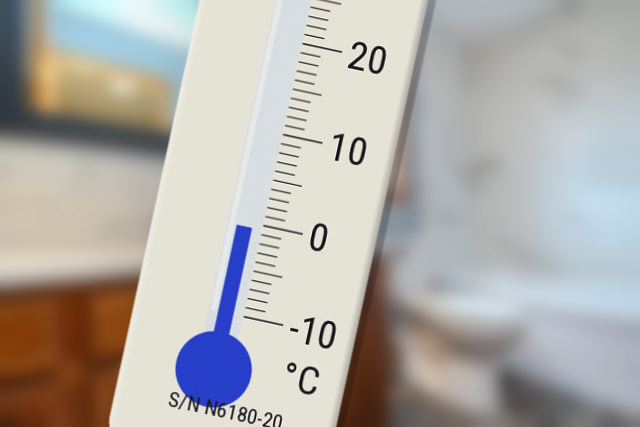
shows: -0.5 °C
